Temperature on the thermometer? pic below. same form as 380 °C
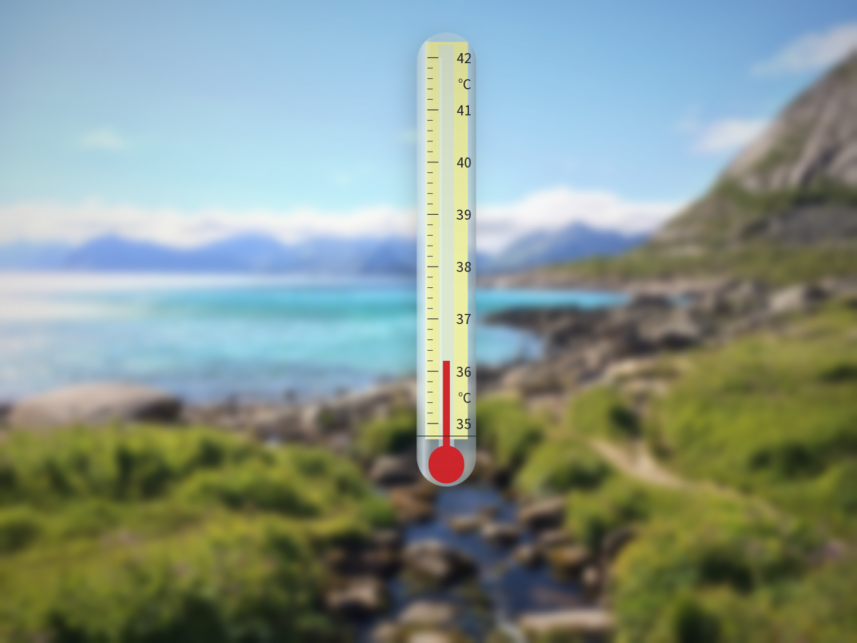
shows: 36.2 °C
